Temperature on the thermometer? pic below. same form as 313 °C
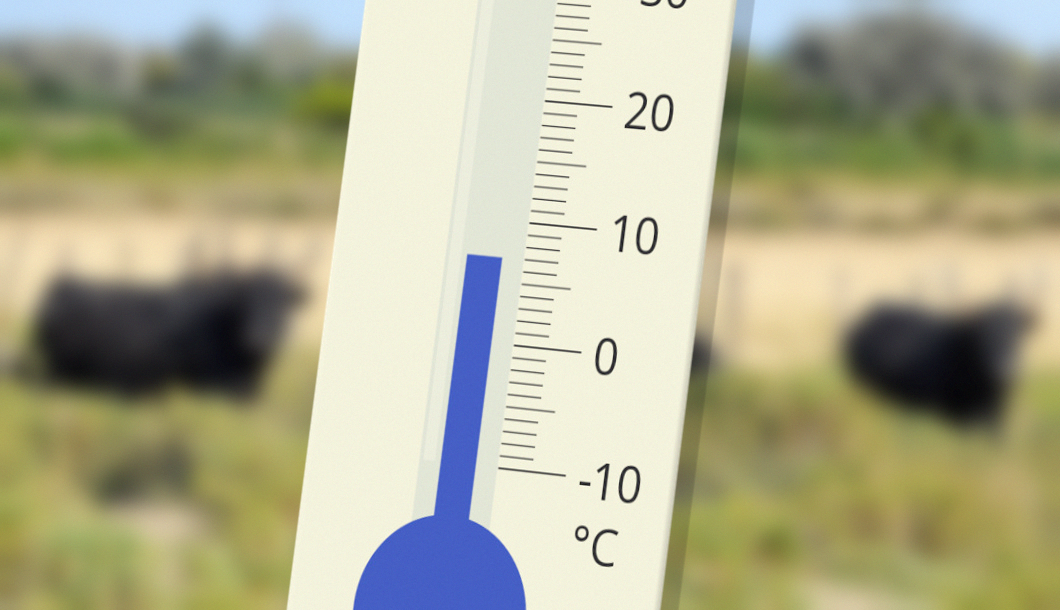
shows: 7 °C
